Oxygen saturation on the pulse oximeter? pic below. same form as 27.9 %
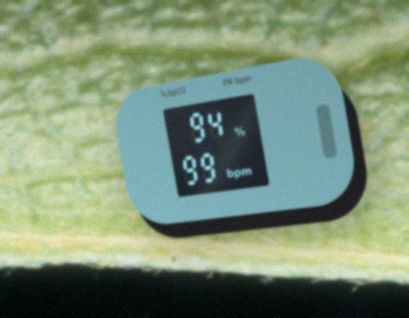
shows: 94 %
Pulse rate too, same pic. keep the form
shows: 99 bpm
